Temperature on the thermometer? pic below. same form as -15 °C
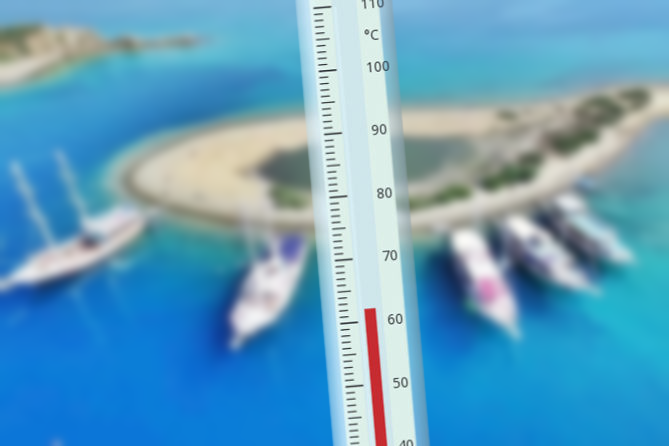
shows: 62 °C
